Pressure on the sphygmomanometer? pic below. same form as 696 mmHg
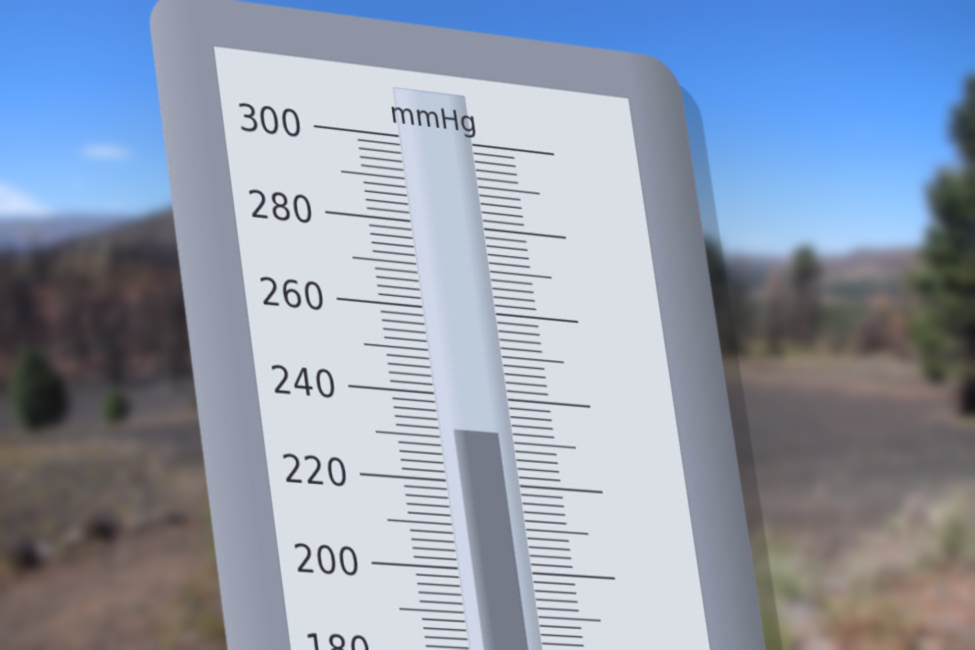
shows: 232 mmHg
